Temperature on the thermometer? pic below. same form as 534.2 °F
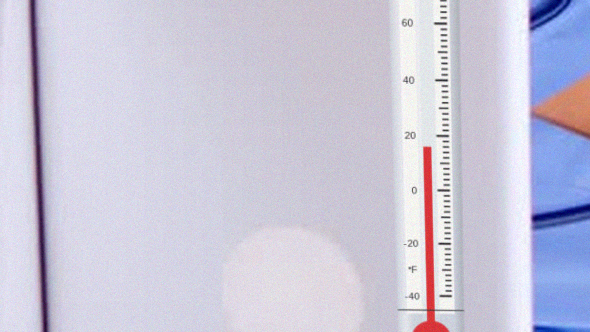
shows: 16 °F
